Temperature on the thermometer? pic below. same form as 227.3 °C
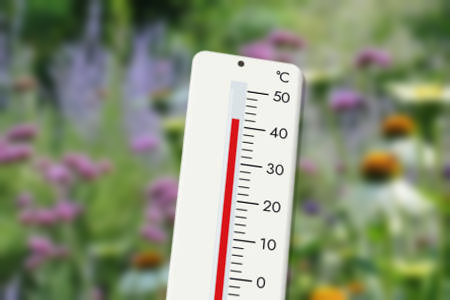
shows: 42 °C
